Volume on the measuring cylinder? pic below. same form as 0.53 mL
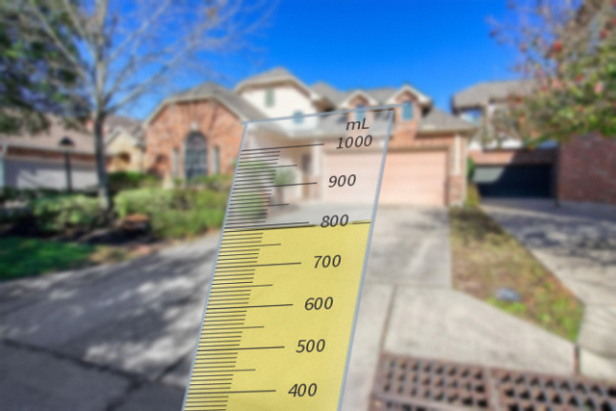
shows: 790 mL
